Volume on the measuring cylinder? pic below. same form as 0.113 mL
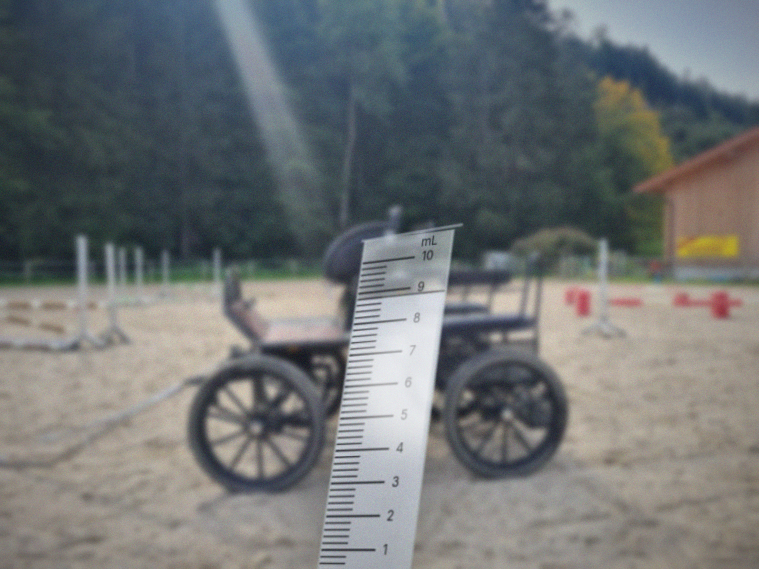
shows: 8.8 mL
